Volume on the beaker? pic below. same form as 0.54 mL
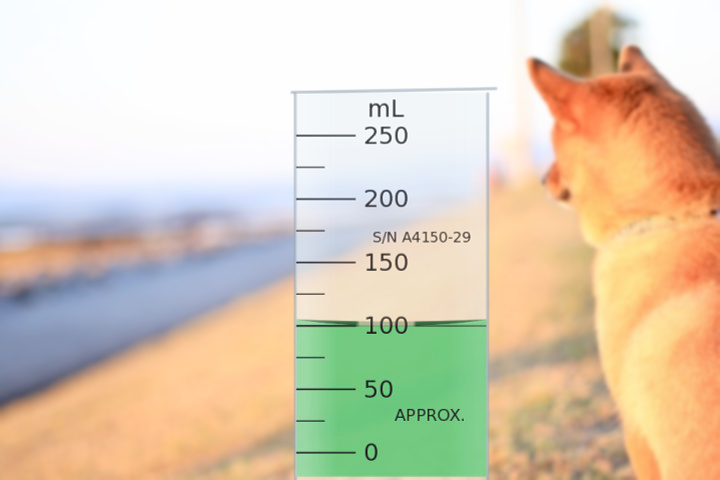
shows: 100 mL
